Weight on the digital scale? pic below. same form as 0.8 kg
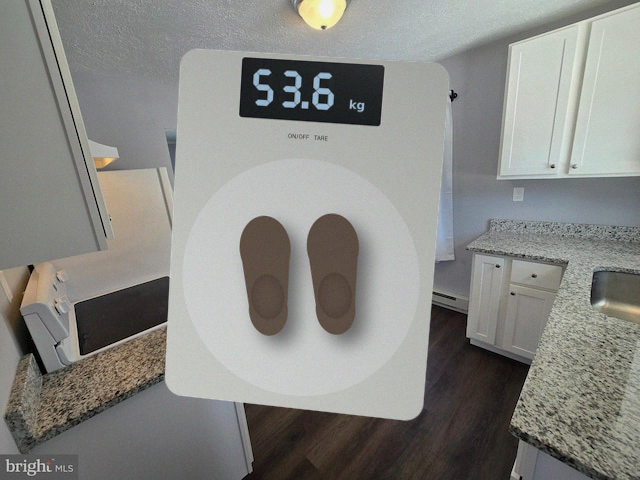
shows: 53.6 kg
